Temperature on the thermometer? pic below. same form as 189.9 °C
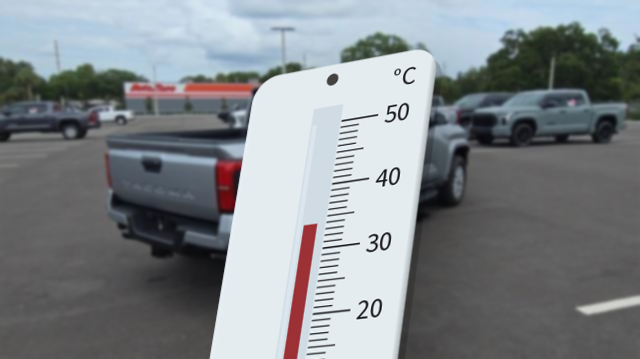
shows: 34 °C
